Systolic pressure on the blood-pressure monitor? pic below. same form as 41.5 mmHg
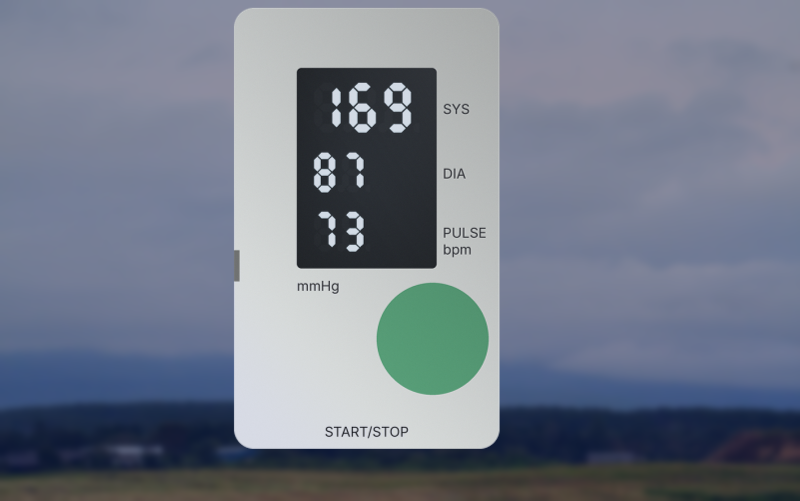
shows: 169 mmHg
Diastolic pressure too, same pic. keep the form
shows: 87 mmHg
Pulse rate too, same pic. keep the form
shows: 73 bpm
